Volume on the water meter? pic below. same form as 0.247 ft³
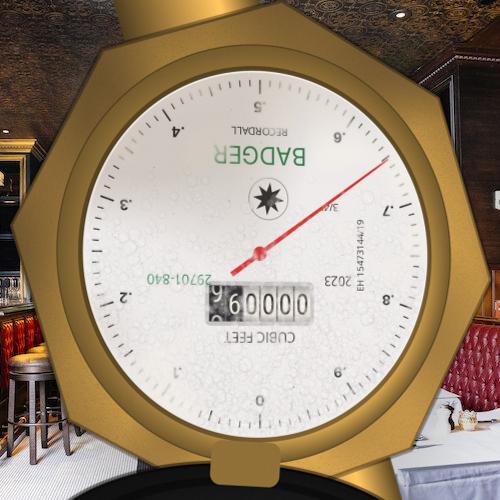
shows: 95.65 ft³
